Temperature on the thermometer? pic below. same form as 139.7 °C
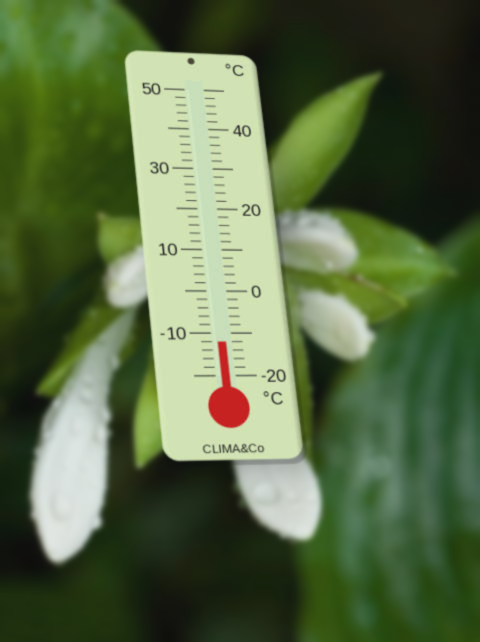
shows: -12 °C
